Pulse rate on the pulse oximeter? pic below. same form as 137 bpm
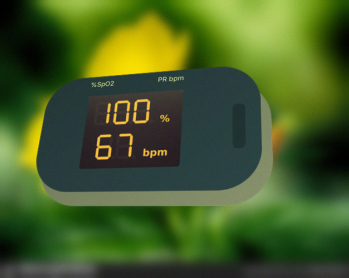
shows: 67 bpm
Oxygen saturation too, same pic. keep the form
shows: 100 %
